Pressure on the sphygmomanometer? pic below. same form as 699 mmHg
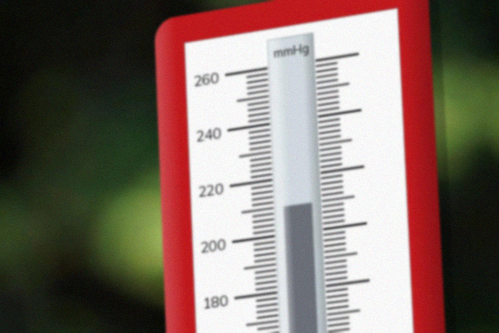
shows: 210 mmHg
